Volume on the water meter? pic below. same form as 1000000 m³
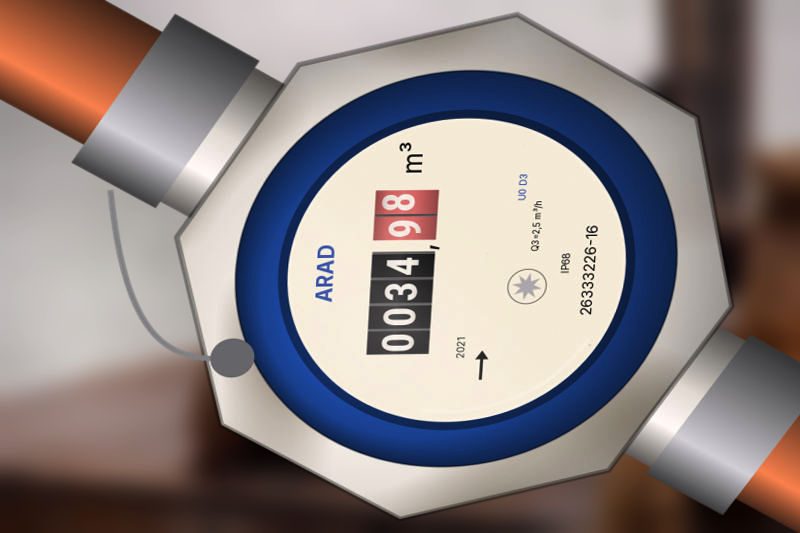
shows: 34.98 m³
